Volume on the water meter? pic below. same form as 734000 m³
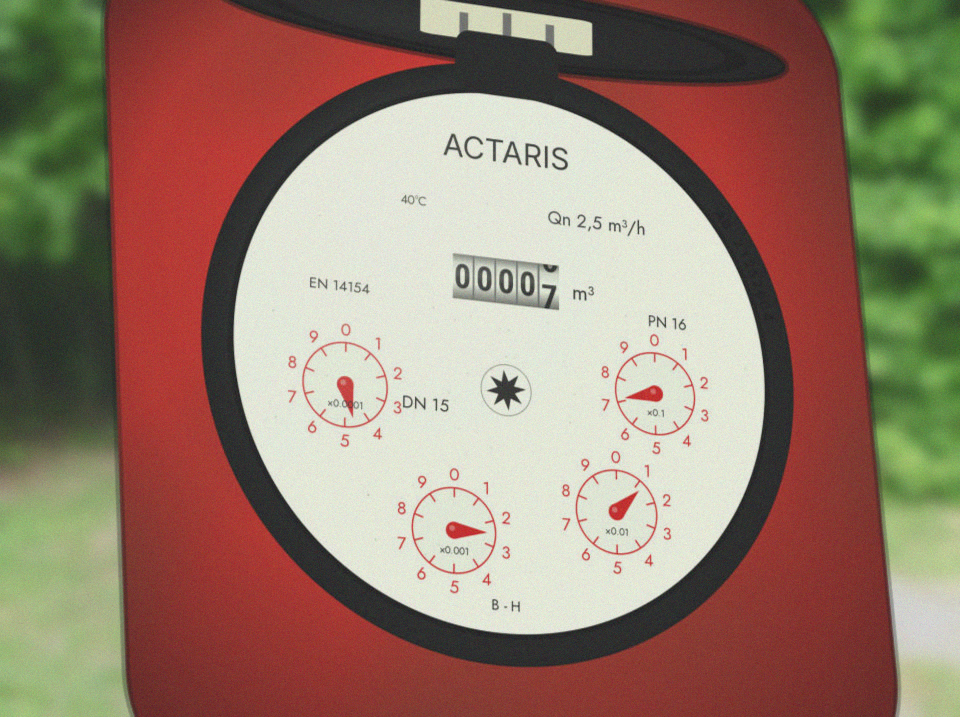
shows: 6.7124 m³
